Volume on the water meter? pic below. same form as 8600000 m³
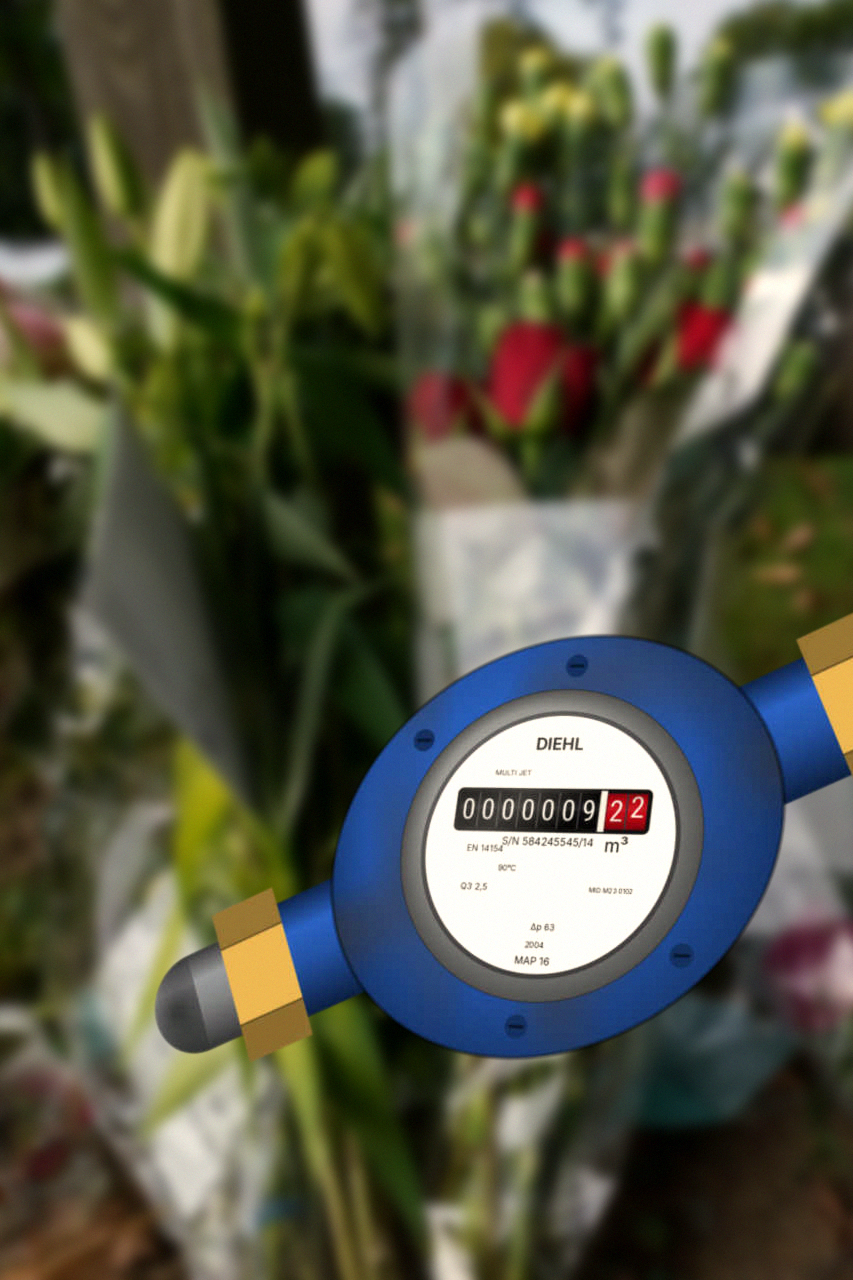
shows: 9.22 m³
